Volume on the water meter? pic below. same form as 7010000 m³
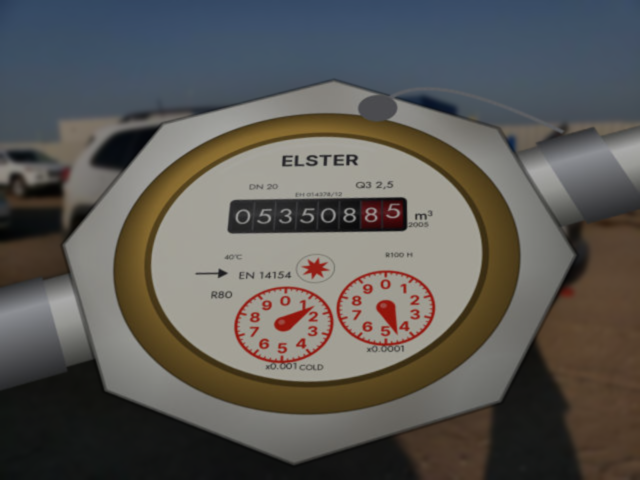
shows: 53508.8514 m³
